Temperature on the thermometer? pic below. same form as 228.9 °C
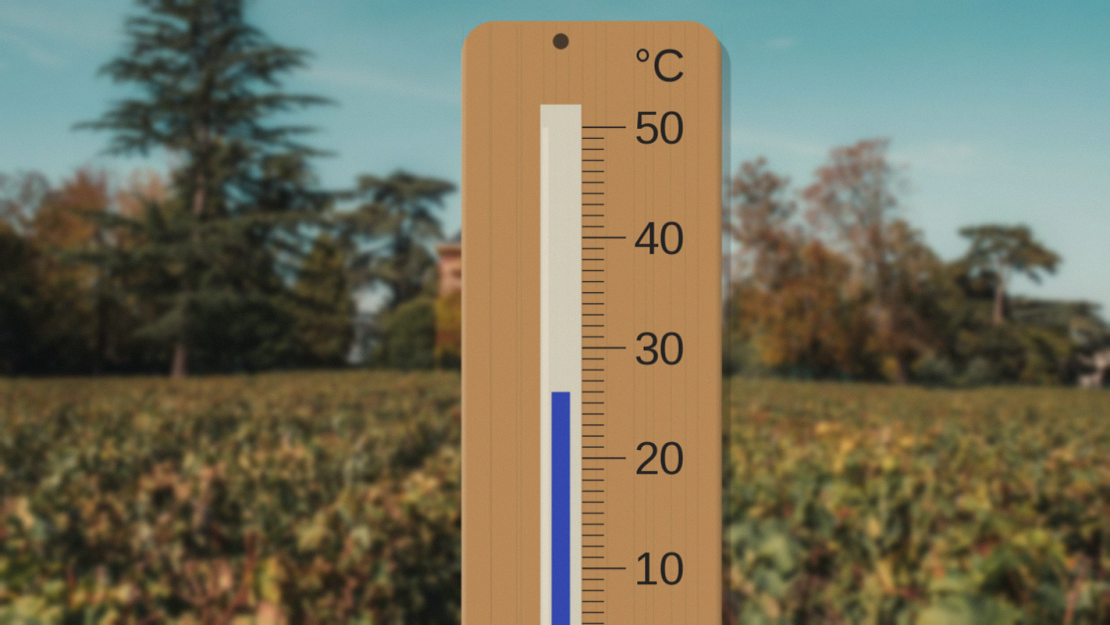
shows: 26 °C
